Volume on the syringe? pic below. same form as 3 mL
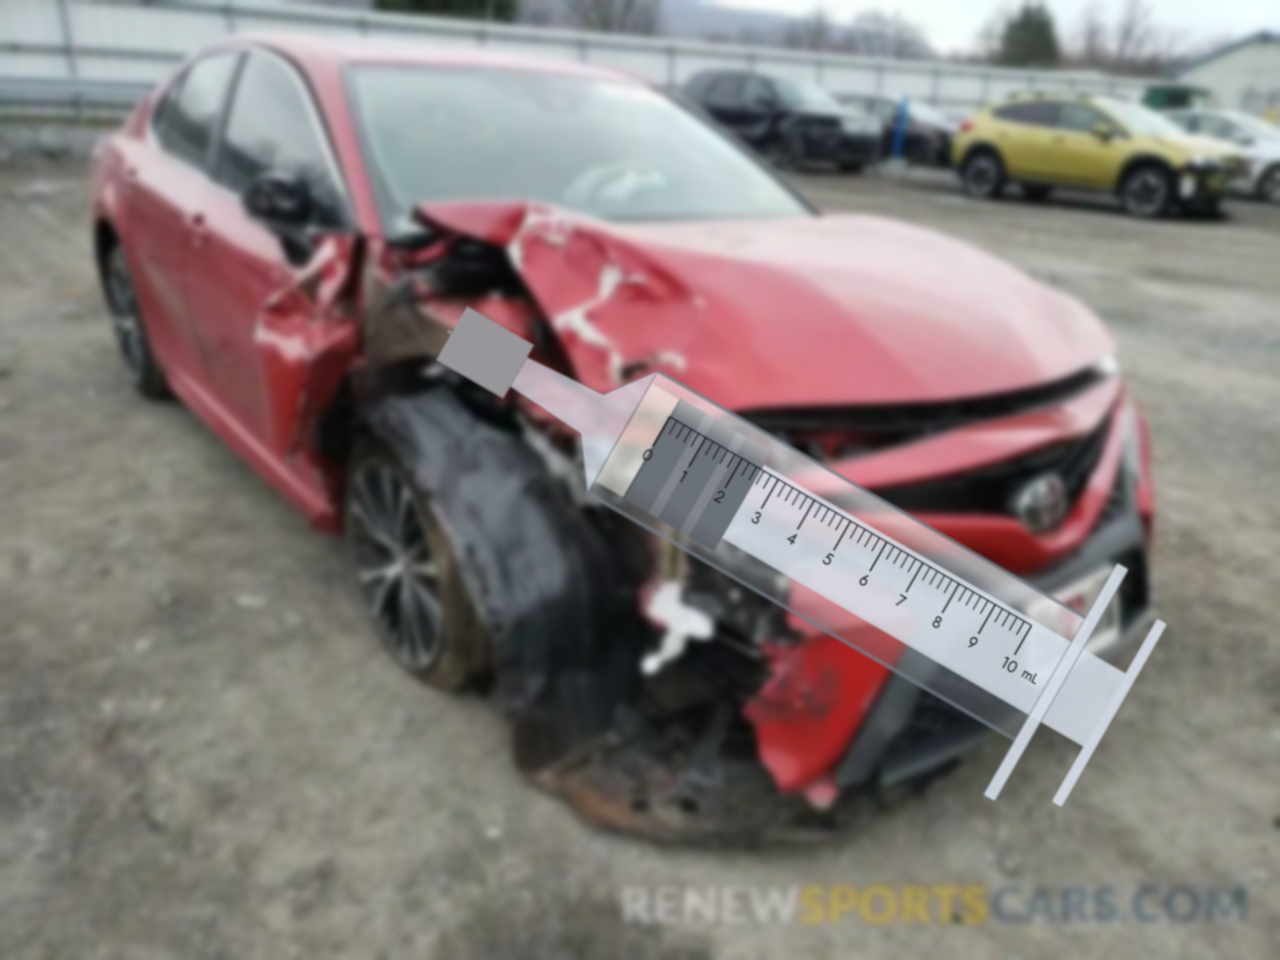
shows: 0 mL
